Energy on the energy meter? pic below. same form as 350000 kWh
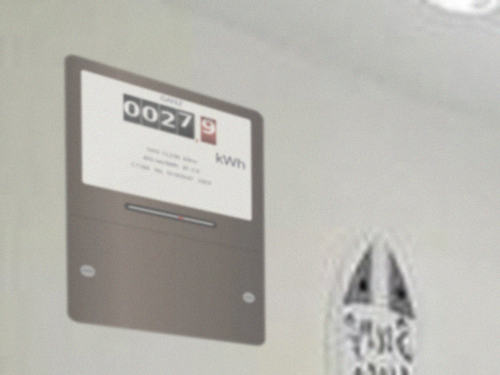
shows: 27.9 kWh
